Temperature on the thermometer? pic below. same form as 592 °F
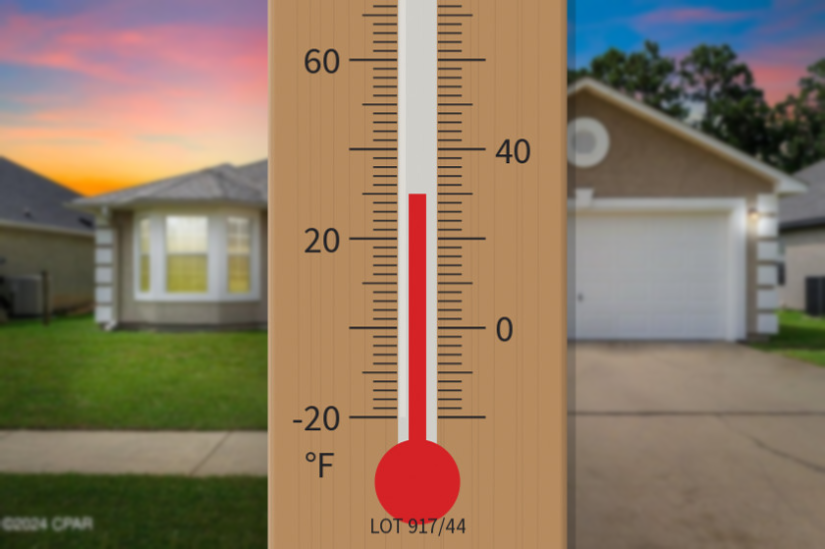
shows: 30 °F
